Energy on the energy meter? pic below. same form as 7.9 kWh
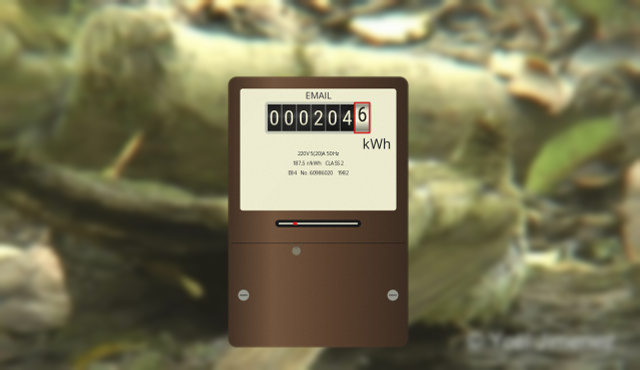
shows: 204.6 kWh
